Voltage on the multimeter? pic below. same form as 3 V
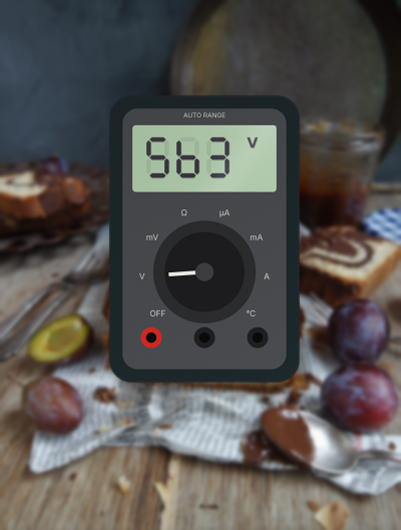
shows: 563 V
